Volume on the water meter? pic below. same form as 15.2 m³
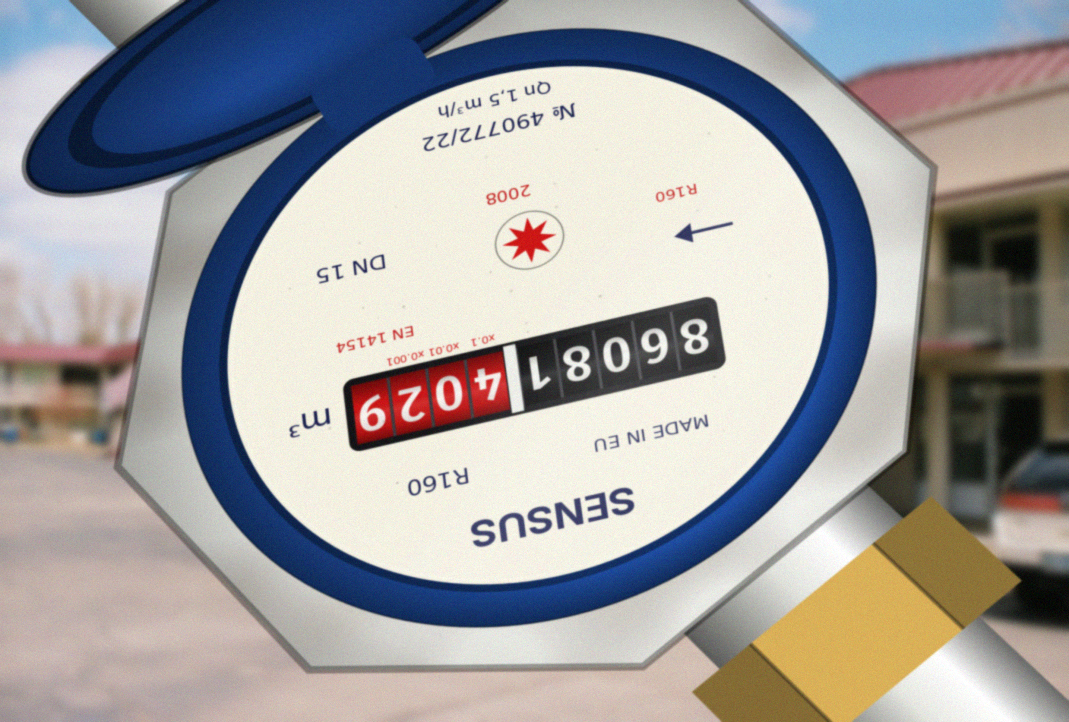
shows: 86081.4029 m³
